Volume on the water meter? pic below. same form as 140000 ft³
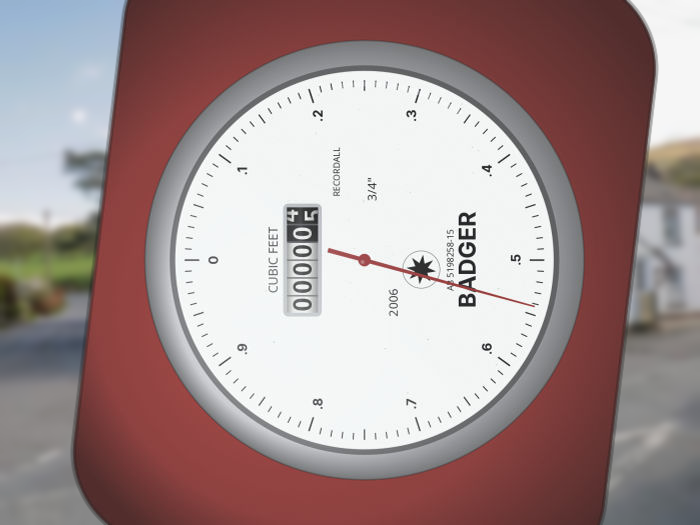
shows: 4.54 ft³
